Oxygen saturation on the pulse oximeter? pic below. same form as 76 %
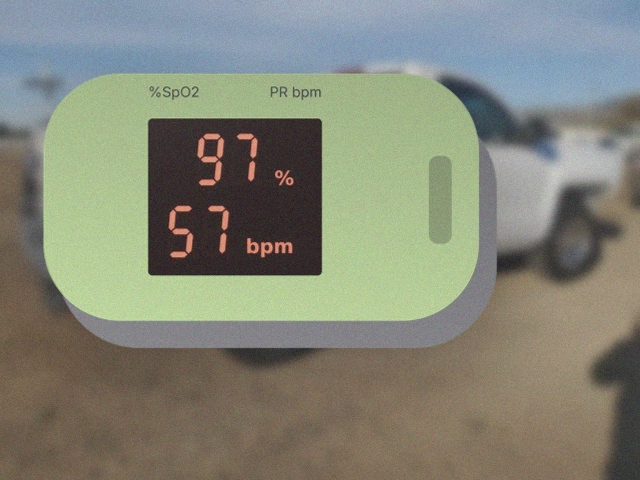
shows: 97 %
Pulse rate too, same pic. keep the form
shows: 57 bpm
